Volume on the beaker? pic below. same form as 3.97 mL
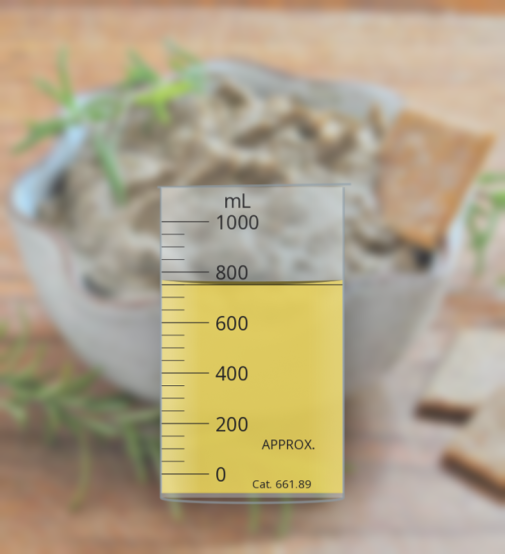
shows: 750 mL
